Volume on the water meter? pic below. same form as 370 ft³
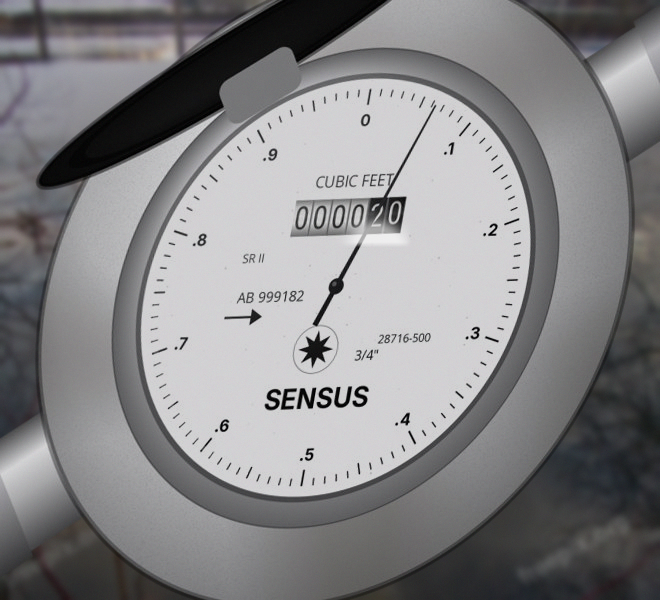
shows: 20.06 ft³
